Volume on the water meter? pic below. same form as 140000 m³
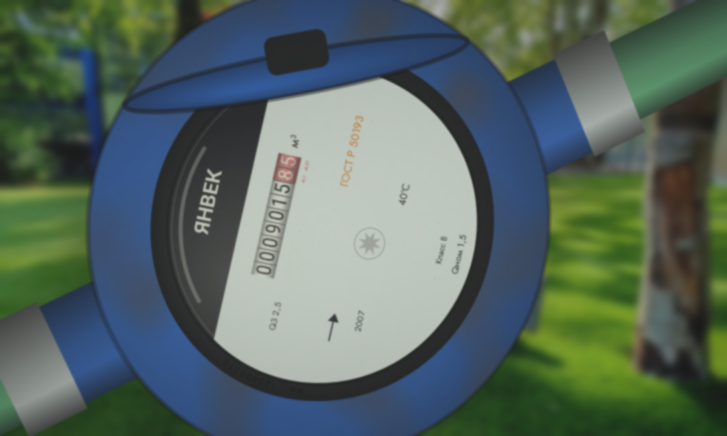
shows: 9015.85 m³
